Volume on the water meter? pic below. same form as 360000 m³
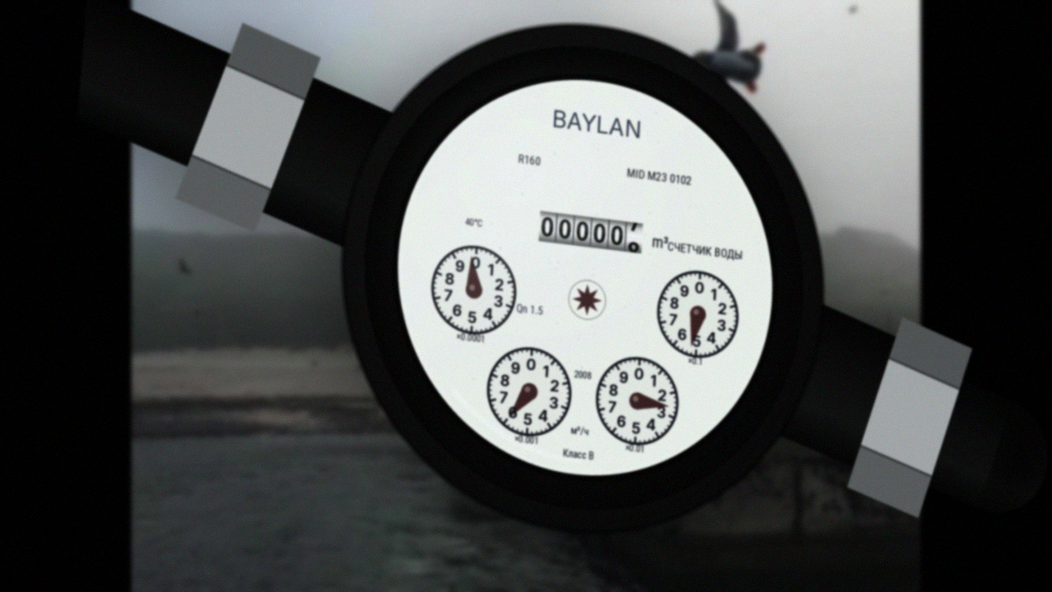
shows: 7.5259 m³
